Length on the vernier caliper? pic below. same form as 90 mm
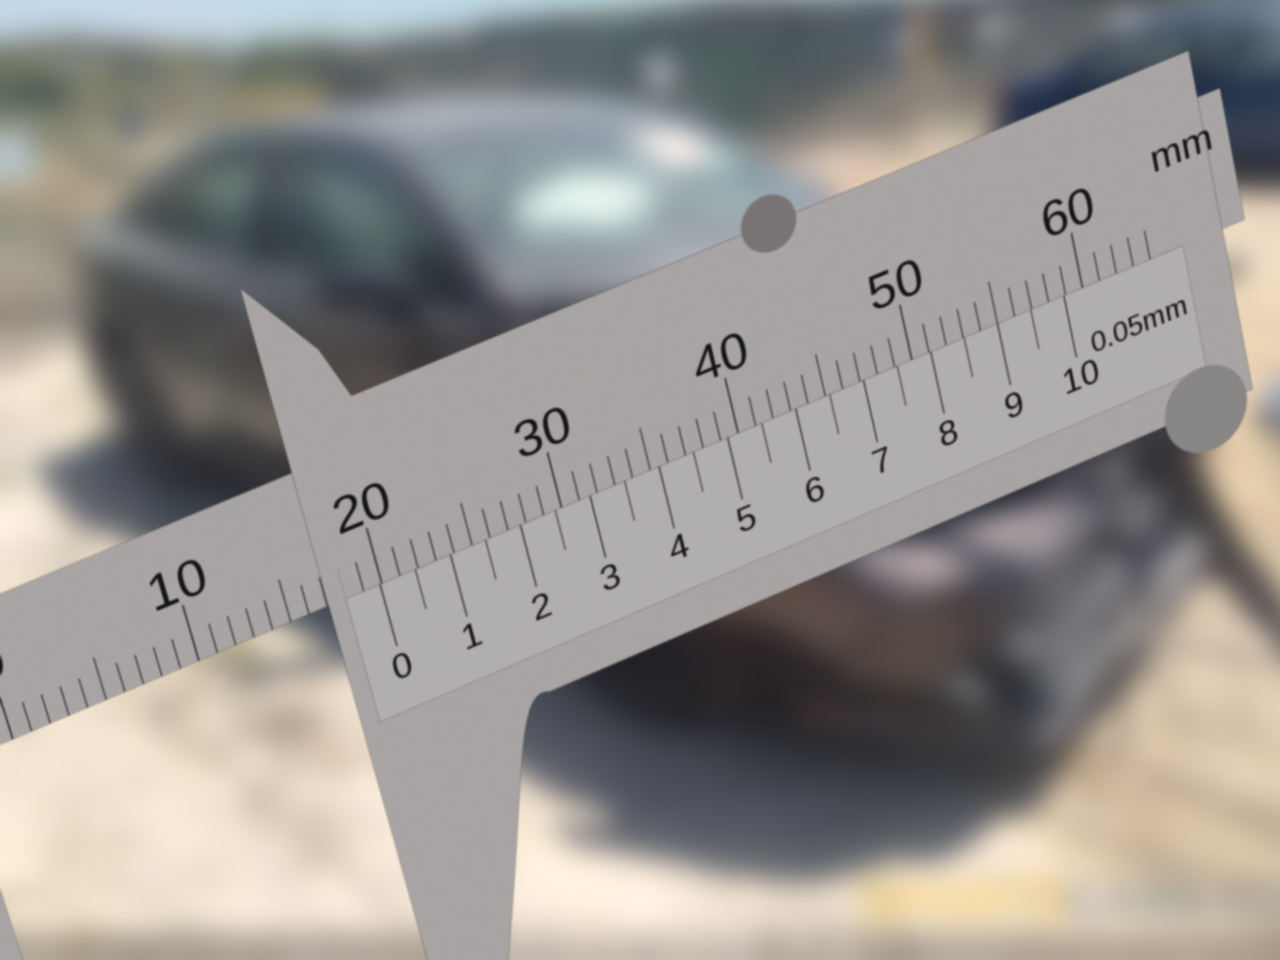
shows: 19.9 mm
